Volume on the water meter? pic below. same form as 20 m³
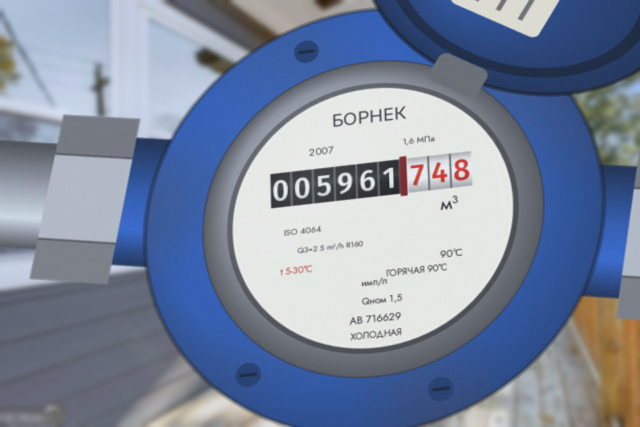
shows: 5961.748 m³
